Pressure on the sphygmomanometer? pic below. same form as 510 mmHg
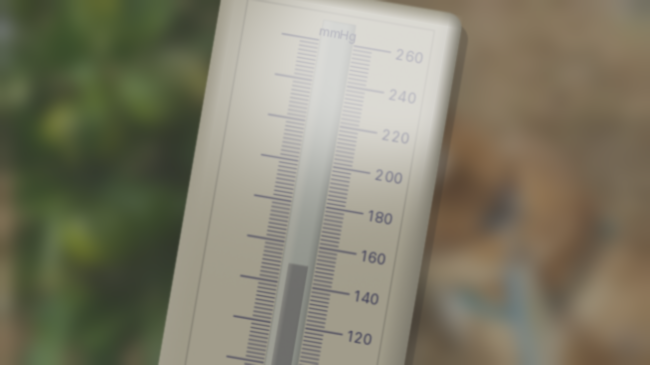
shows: 150 mmHg
